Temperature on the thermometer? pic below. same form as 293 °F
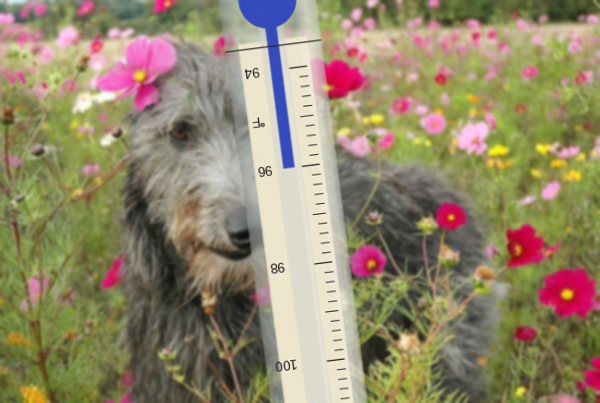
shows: 96 °F
